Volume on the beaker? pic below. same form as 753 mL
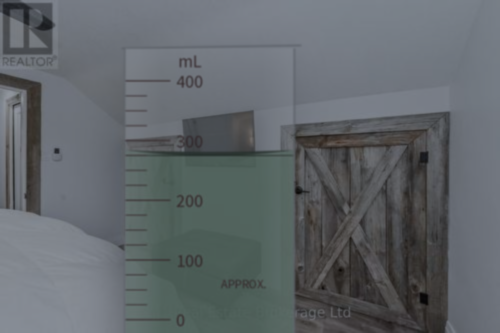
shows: 275 mL
